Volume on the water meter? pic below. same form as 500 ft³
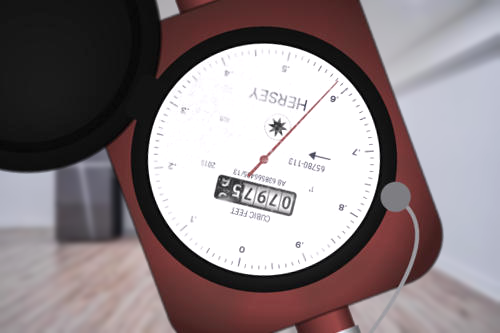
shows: 79755.58 ft³
